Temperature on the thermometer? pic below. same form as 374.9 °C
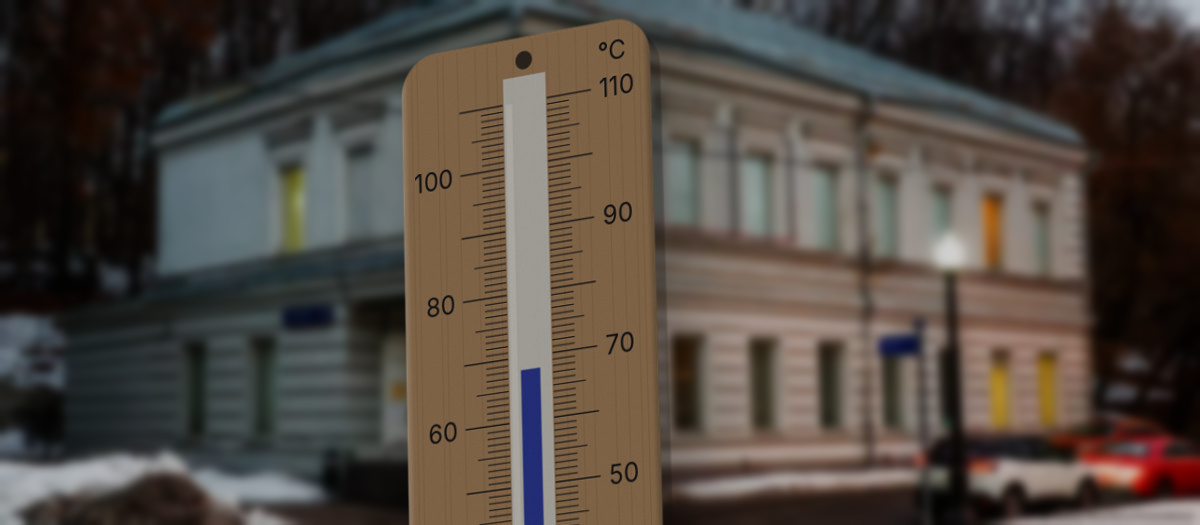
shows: 68 °C
